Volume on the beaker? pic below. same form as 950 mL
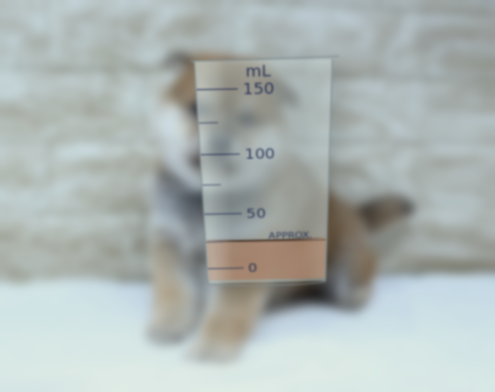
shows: 25 mL
